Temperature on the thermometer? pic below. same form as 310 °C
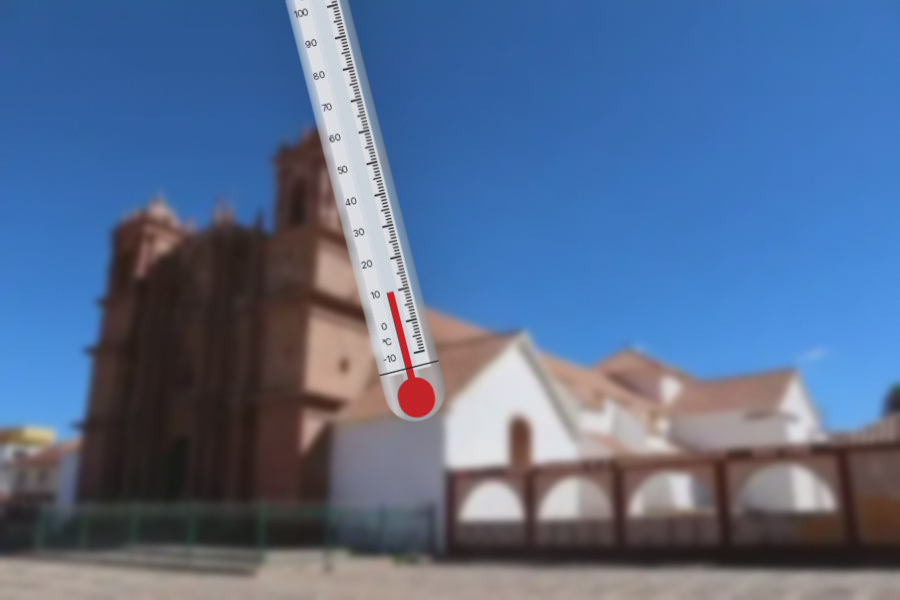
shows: 10 °C
